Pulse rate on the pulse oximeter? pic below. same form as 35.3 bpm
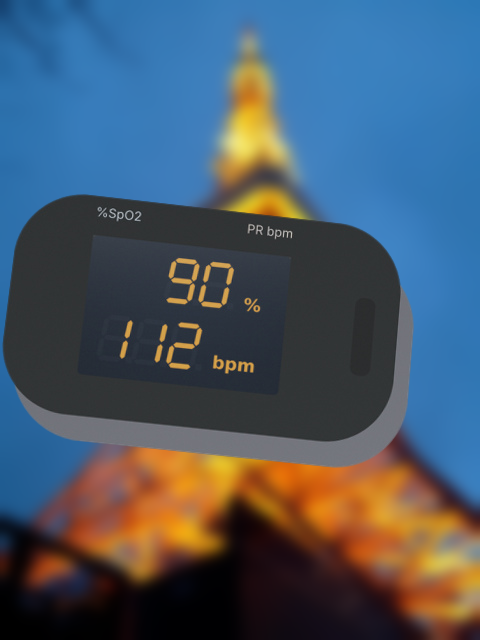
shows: 112 bpm
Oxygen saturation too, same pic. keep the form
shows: 90 %
